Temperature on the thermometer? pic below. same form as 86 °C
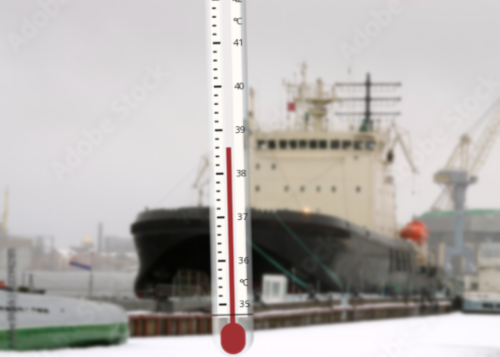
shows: 38.6 °C
